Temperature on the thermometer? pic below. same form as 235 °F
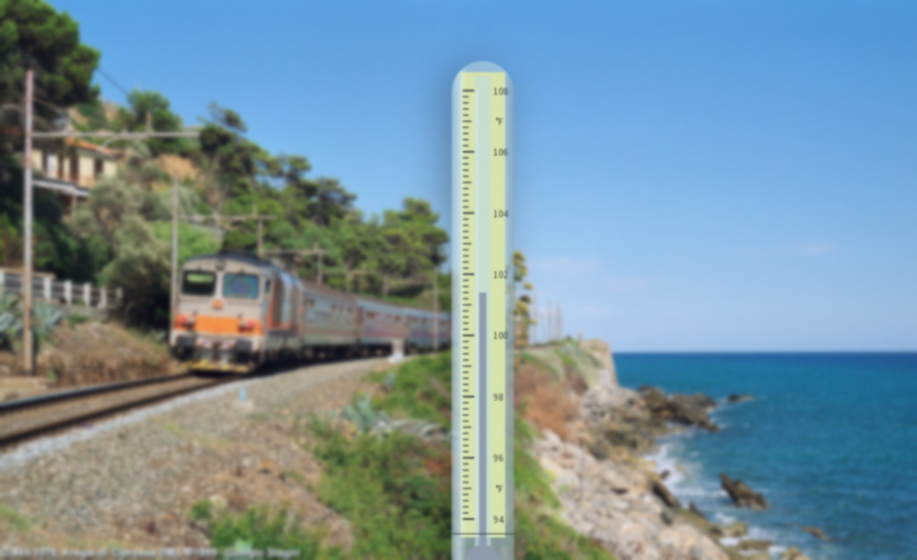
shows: 101.4 °F
